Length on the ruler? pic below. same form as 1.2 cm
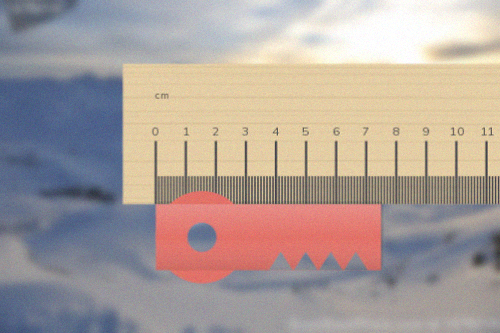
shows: 7.5 cm
